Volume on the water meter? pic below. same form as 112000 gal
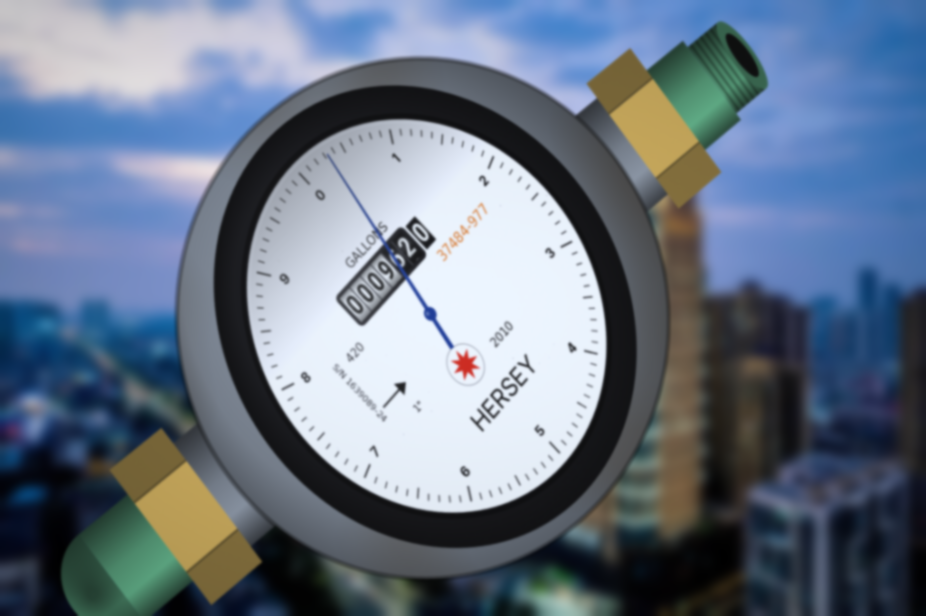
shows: 9620.3 gal
